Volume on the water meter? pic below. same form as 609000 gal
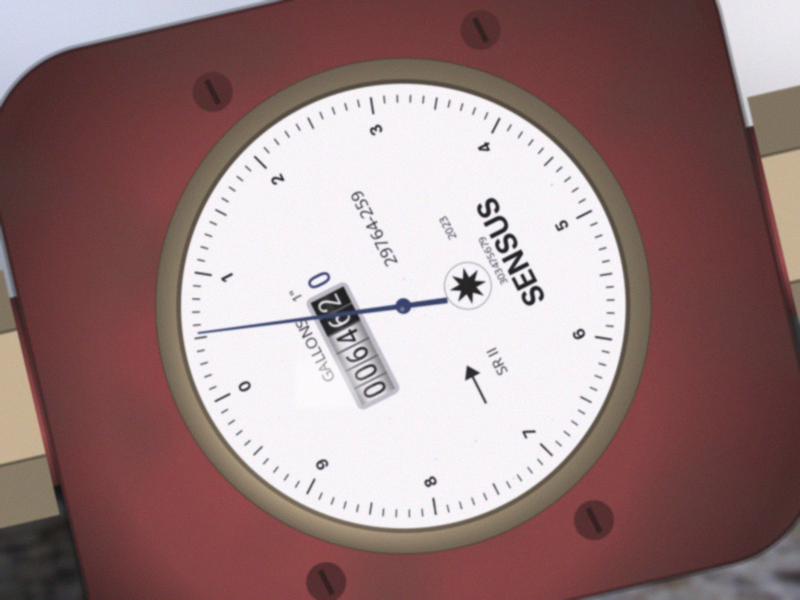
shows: 64620.5 gal
